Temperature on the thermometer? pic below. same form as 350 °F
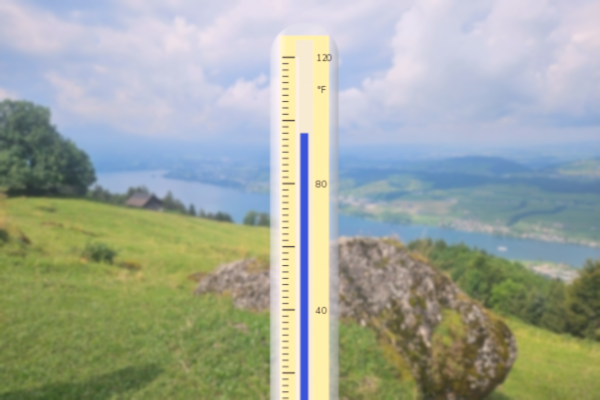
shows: 96 °F
